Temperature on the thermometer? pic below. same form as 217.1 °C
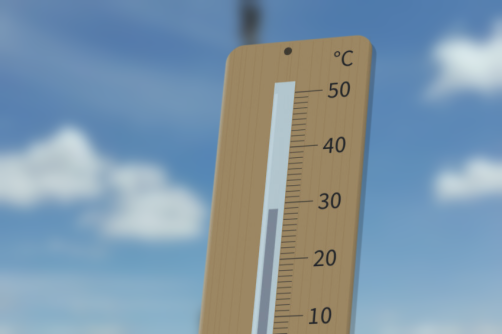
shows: 29 °C
